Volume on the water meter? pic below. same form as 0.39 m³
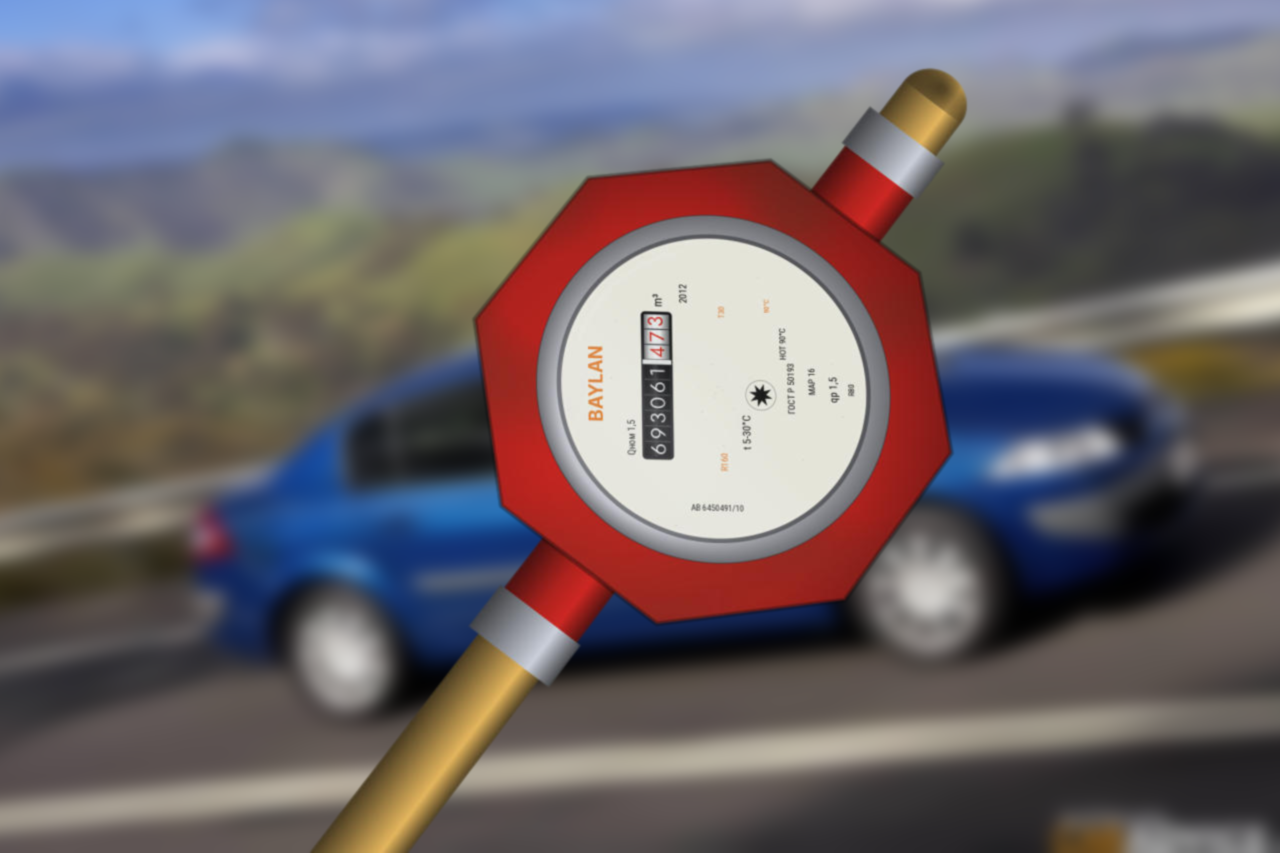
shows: 693061.473 m³
